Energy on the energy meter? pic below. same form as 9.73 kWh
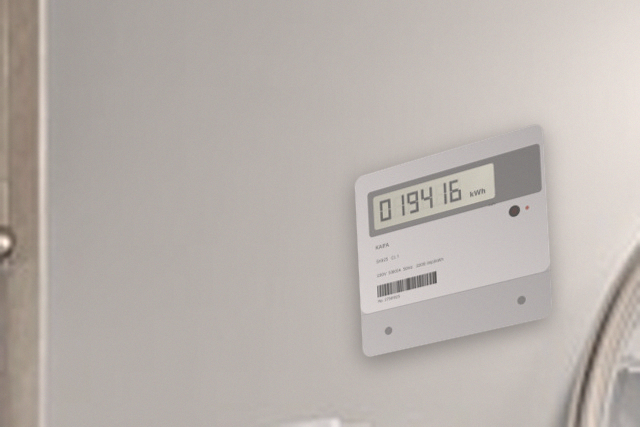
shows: 19416 kWh
